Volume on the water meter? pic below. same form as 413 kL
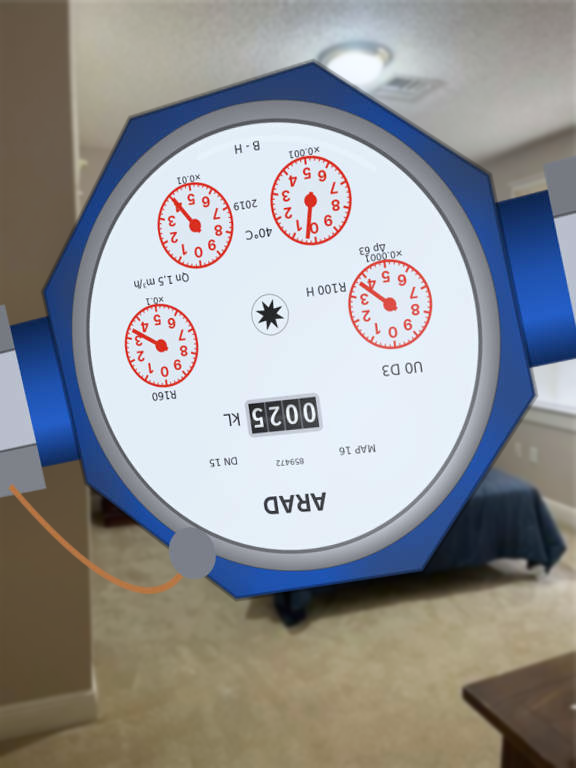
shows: 25.3403 kL
